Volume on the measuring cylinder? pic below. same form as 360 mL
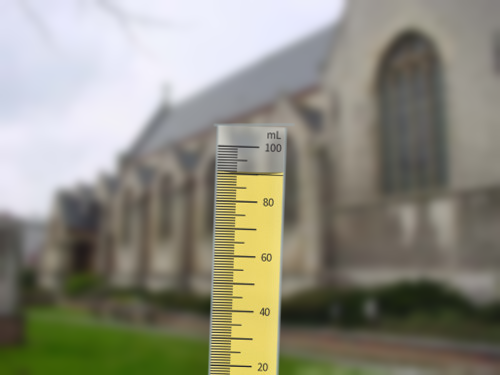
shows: 90 mL
